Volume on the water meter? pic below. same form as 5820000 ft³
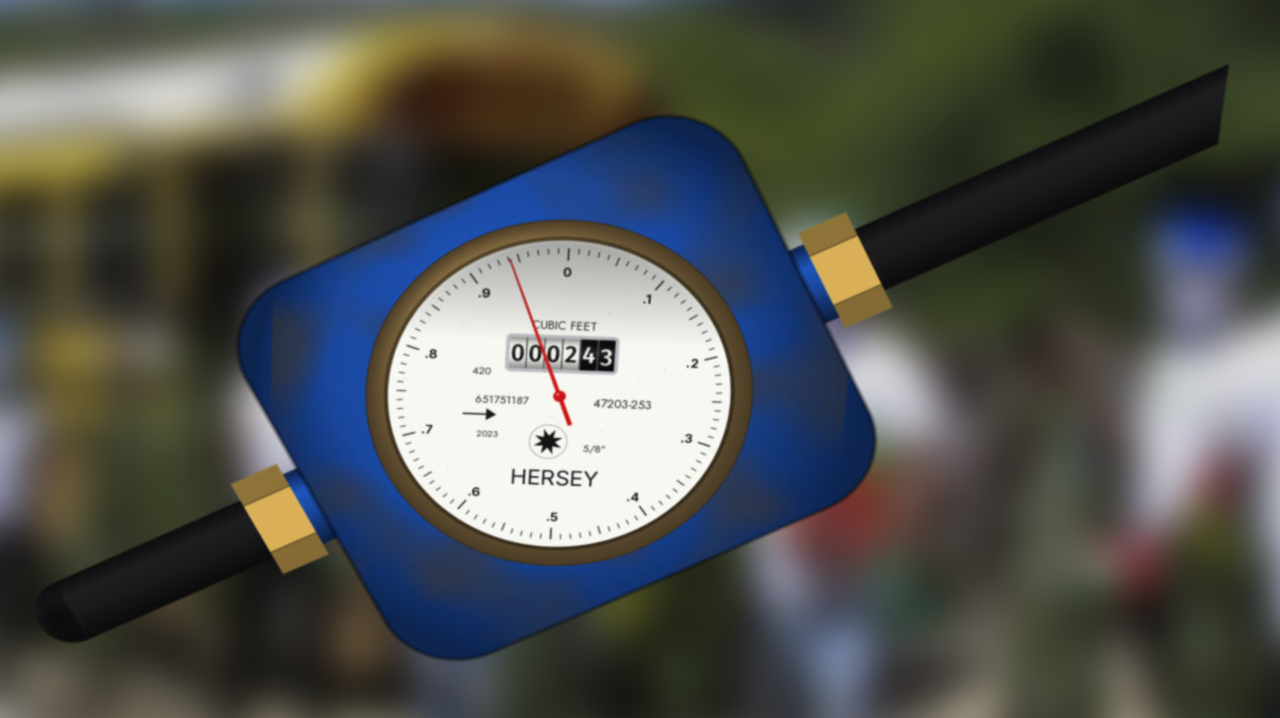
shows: 242.94 ft³
